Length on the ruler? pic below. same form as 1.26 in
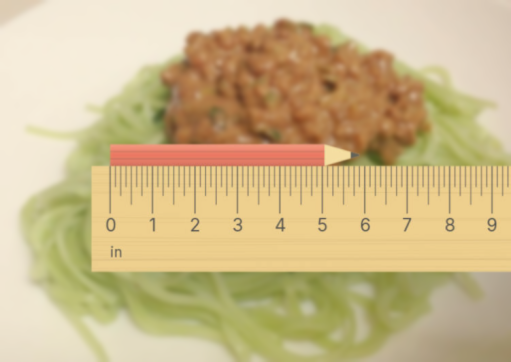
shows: 5.875 in
